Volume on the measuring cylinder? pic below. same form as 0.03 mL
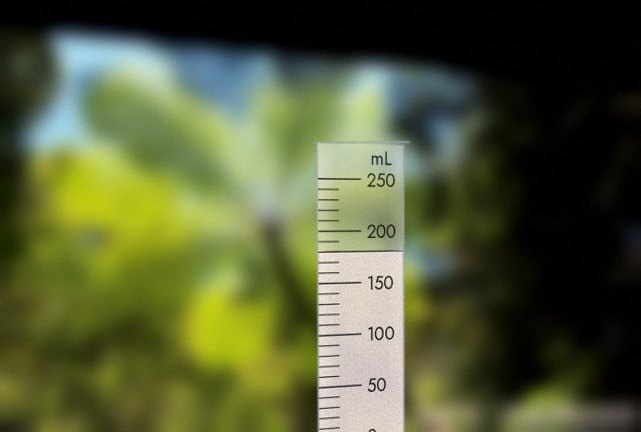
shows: 180 mL
